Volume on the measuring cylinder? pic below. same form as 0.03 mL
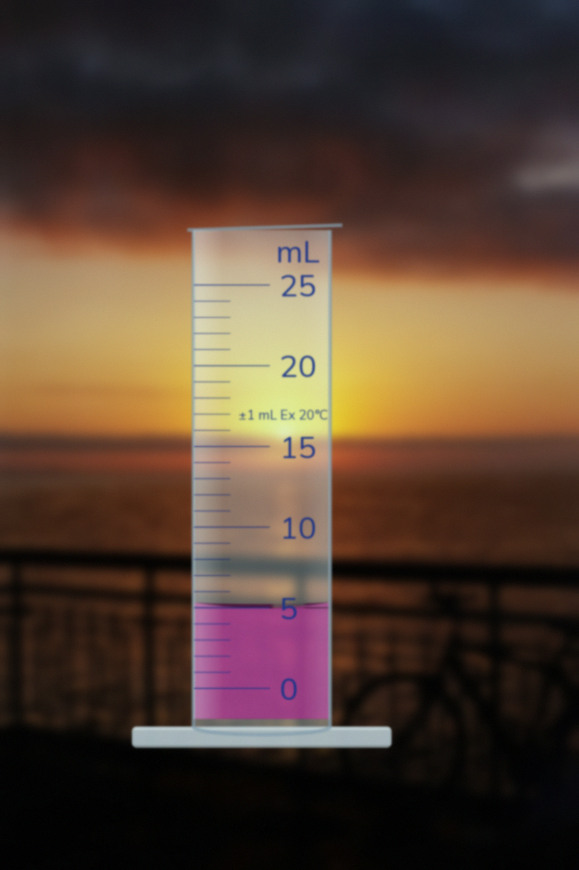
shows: 5 mL
